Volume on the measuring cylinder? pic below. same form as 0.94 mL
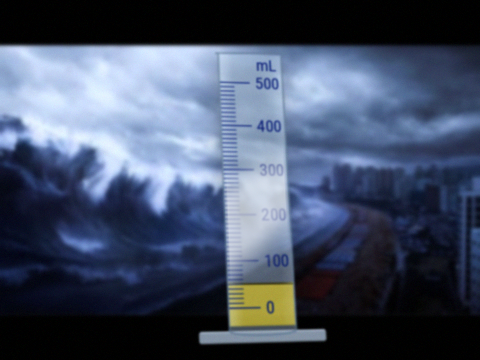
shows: 50 mL
